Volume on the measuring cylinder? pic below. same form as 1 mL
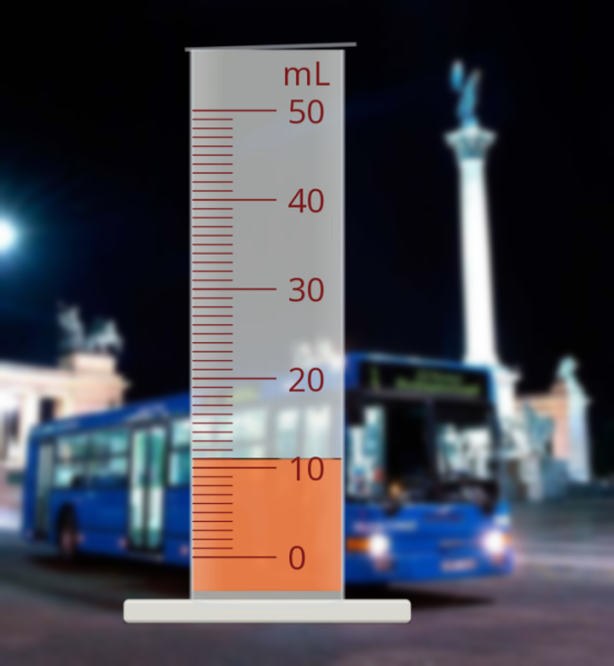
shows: 11 mL
